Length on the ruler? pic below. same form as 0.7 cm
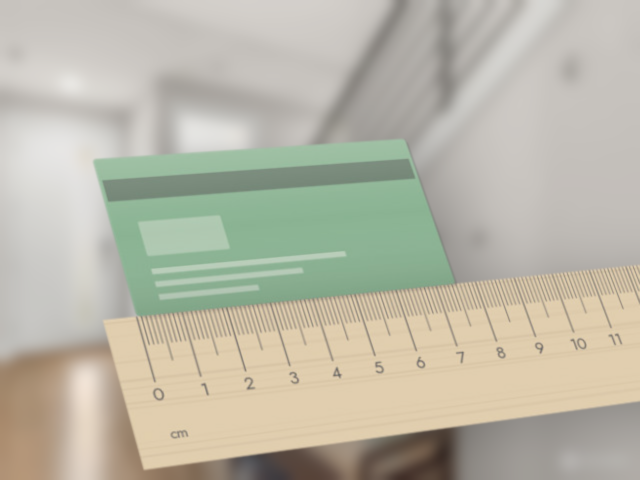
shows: 7.5 cm
